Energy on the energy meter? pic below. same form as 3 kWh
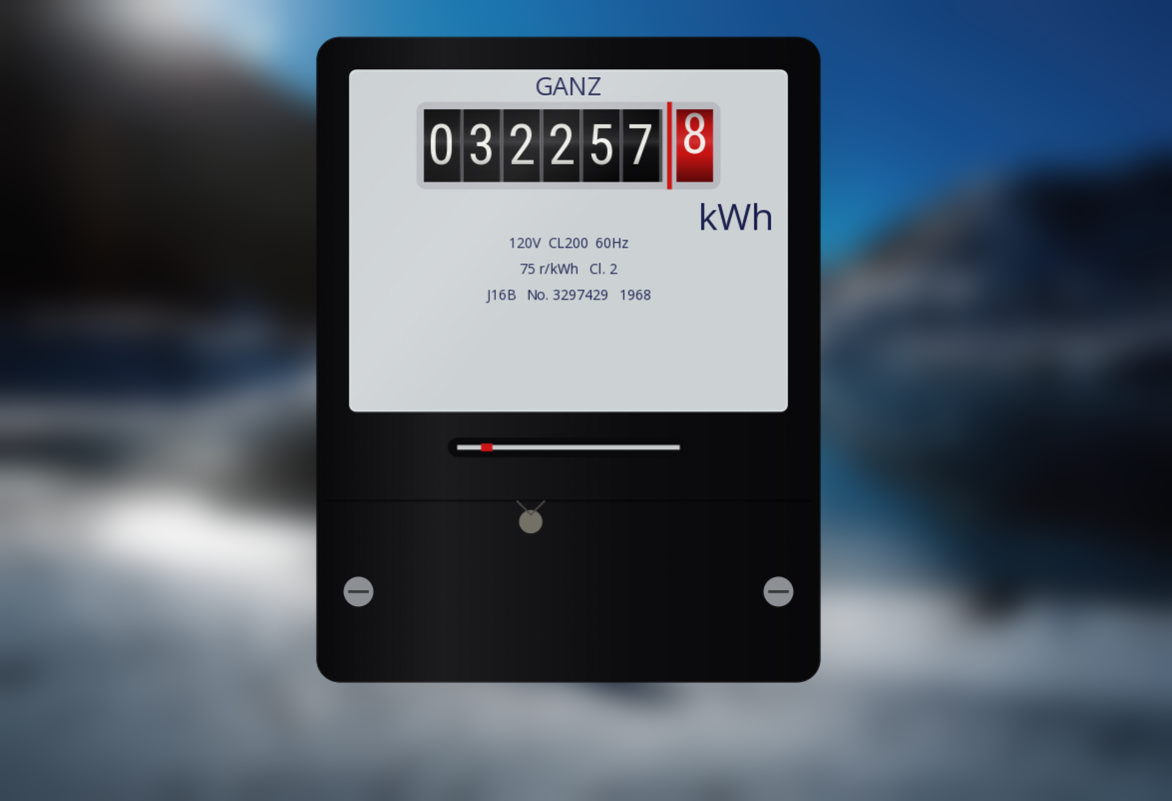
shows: 32257.8 kWh
